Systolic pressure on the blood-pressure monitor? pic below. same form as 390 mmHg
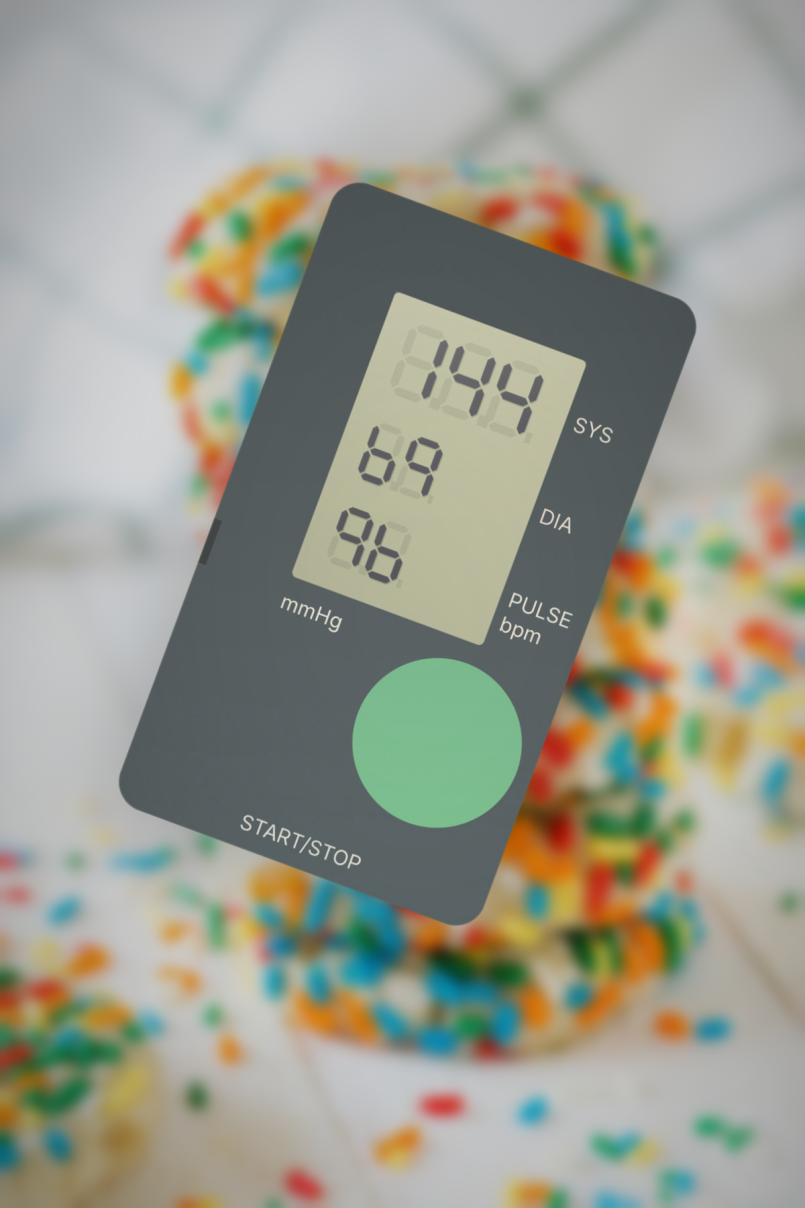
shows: 144 mmHg
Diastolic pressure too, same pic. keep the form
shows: 69 mmHg
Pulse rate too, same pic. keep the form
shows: 96 bpm
